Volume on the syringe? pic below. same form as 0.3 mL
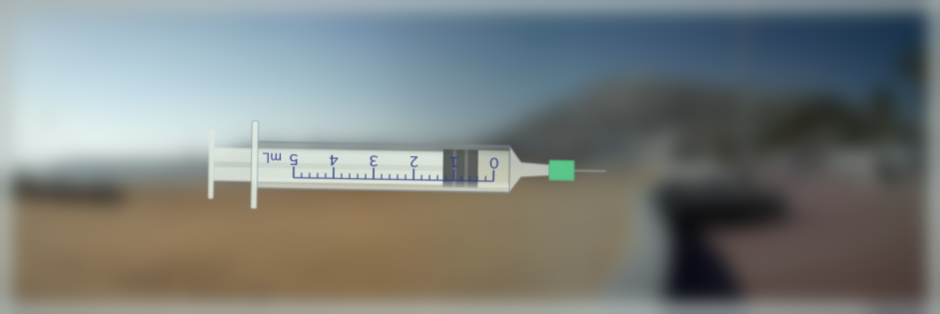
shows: 0.4 mL
